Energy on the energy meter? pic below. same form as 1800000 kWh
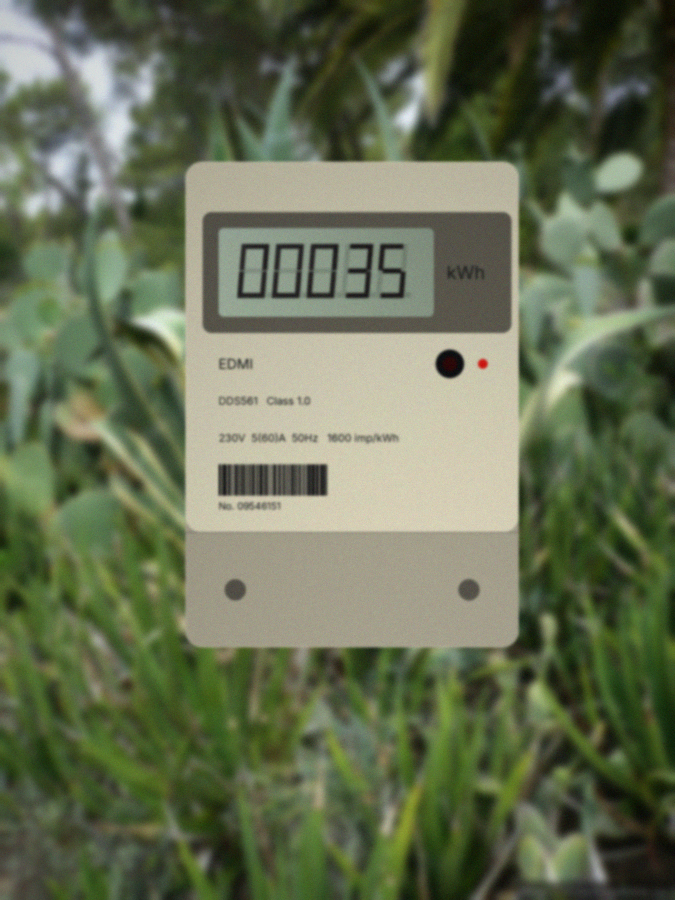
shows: 35 kWh
